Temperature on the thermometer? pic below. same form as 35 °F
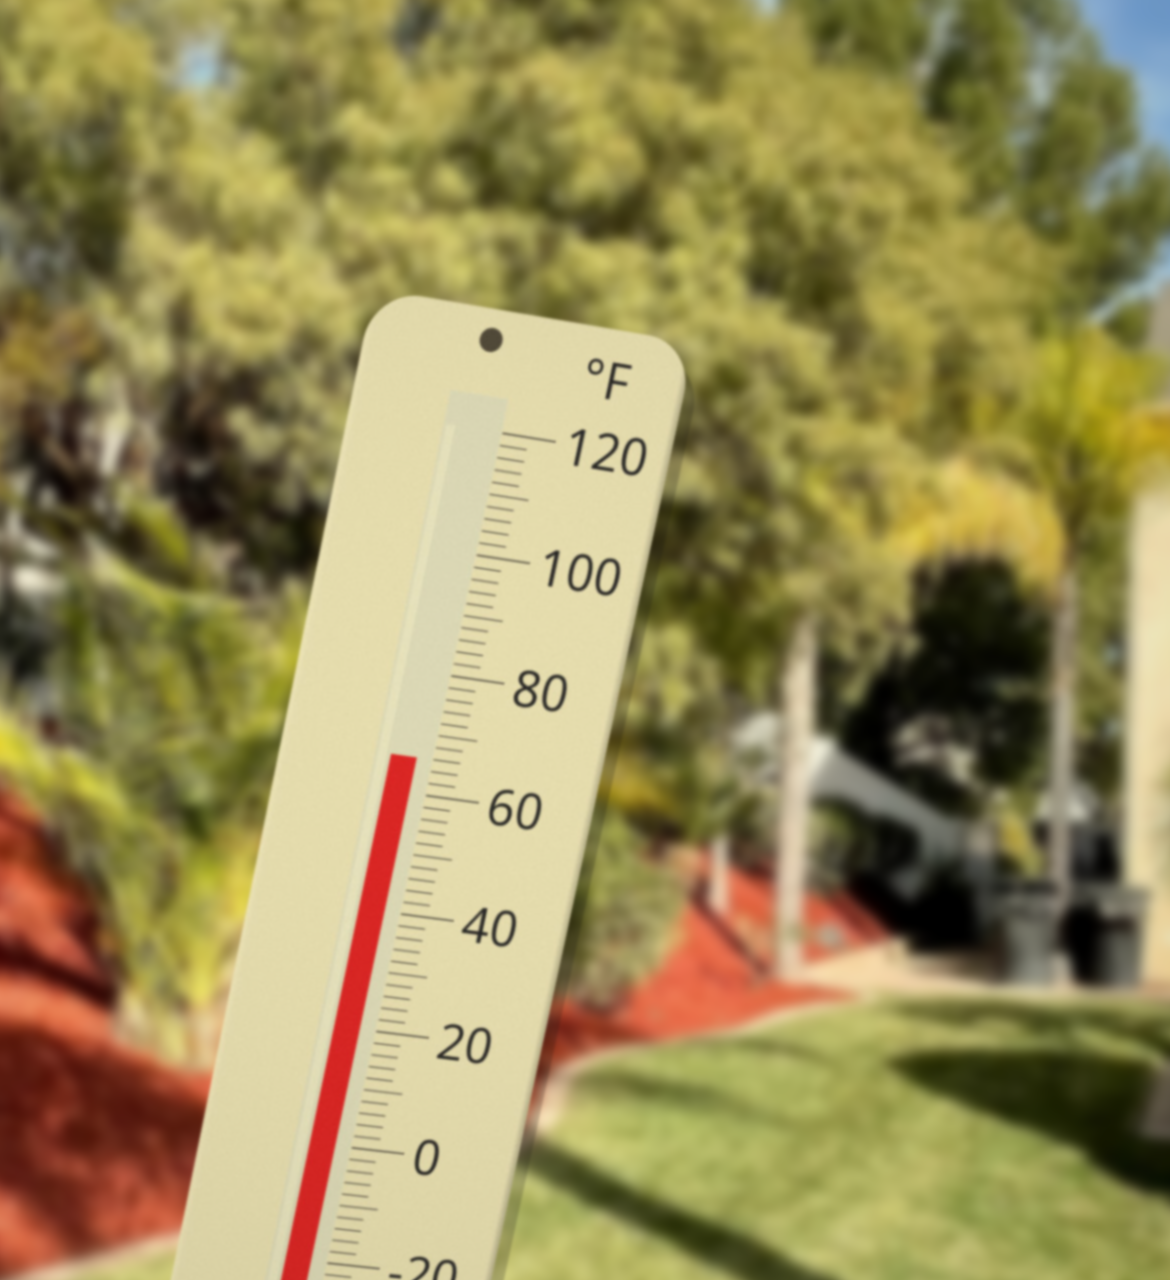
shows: 66 °F
